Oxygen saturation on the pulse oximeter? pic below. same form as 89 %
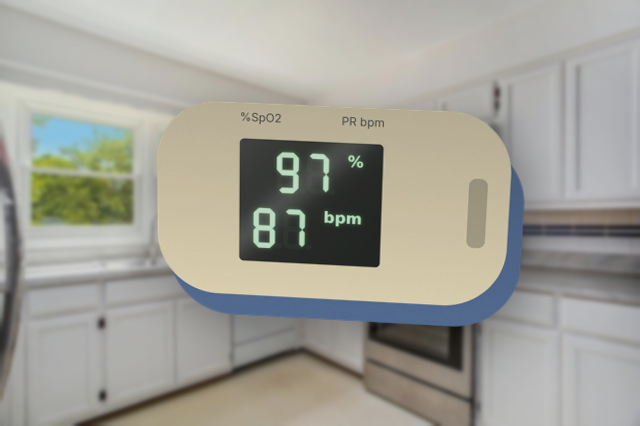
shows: 97 %
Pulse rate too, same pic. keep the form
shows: 87 bpm
